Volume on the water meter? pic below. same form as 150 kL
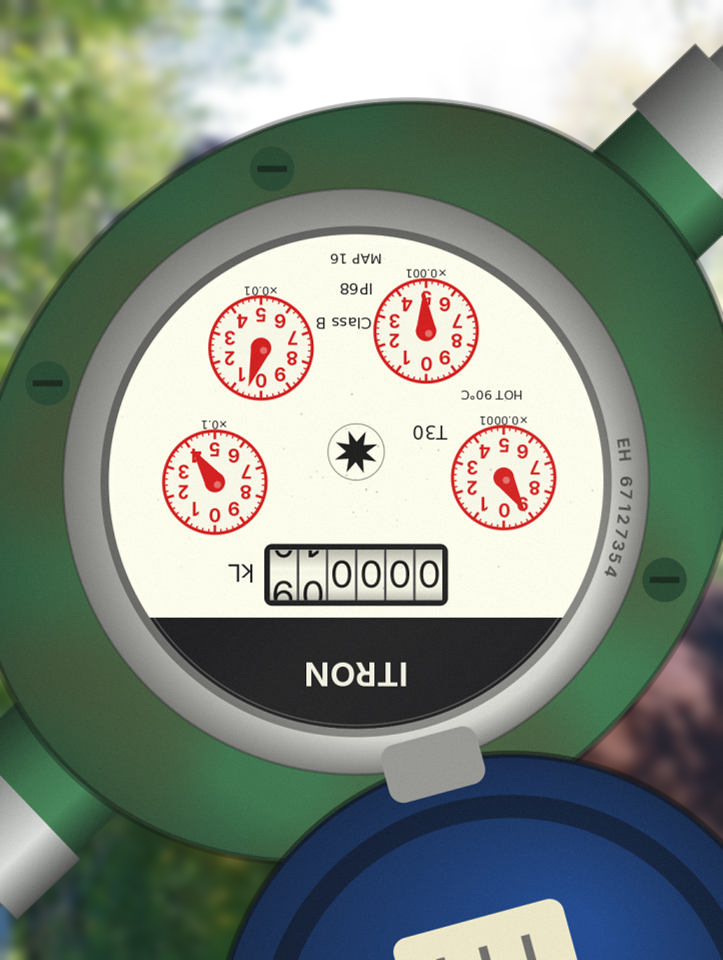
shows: 9.4049 kL
